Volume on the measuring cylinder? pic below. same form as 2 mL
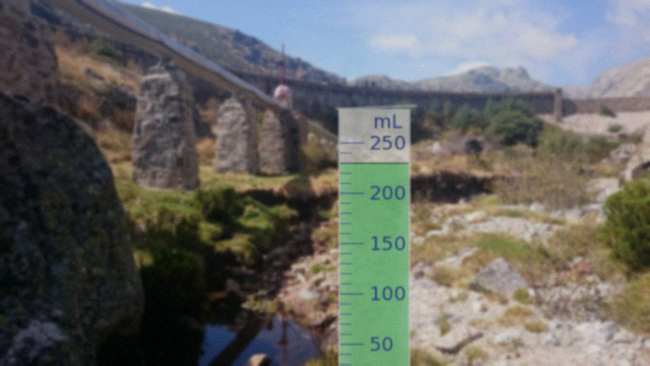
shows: 230 mL
